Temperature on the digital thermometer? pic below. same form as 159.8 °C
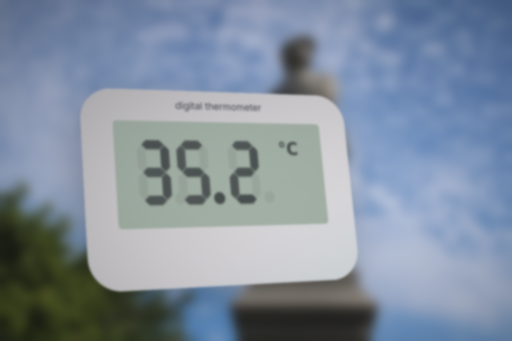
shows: 35.2 °C
